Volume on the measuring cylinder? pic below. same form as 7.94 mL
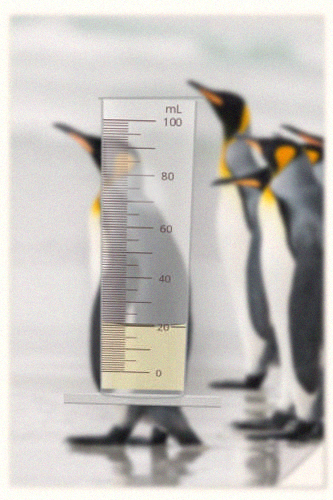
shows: 20 mL
